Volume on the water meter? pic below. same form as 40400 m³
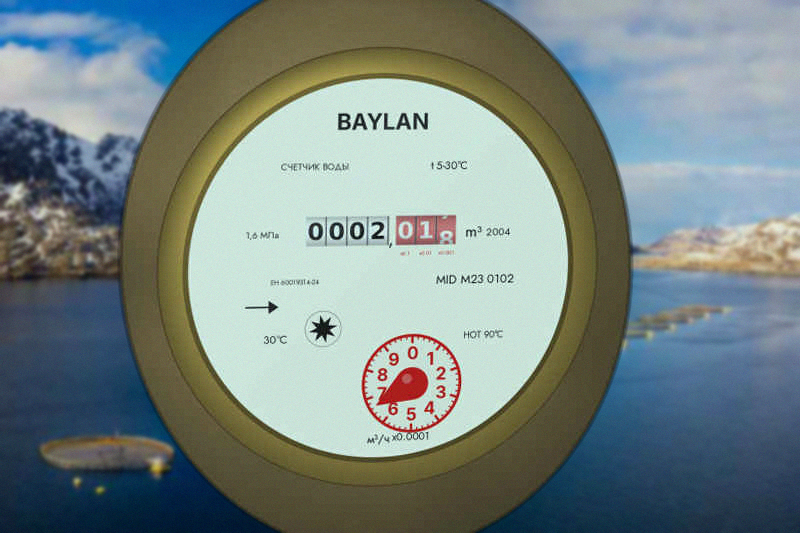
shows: 2.0176 m³
